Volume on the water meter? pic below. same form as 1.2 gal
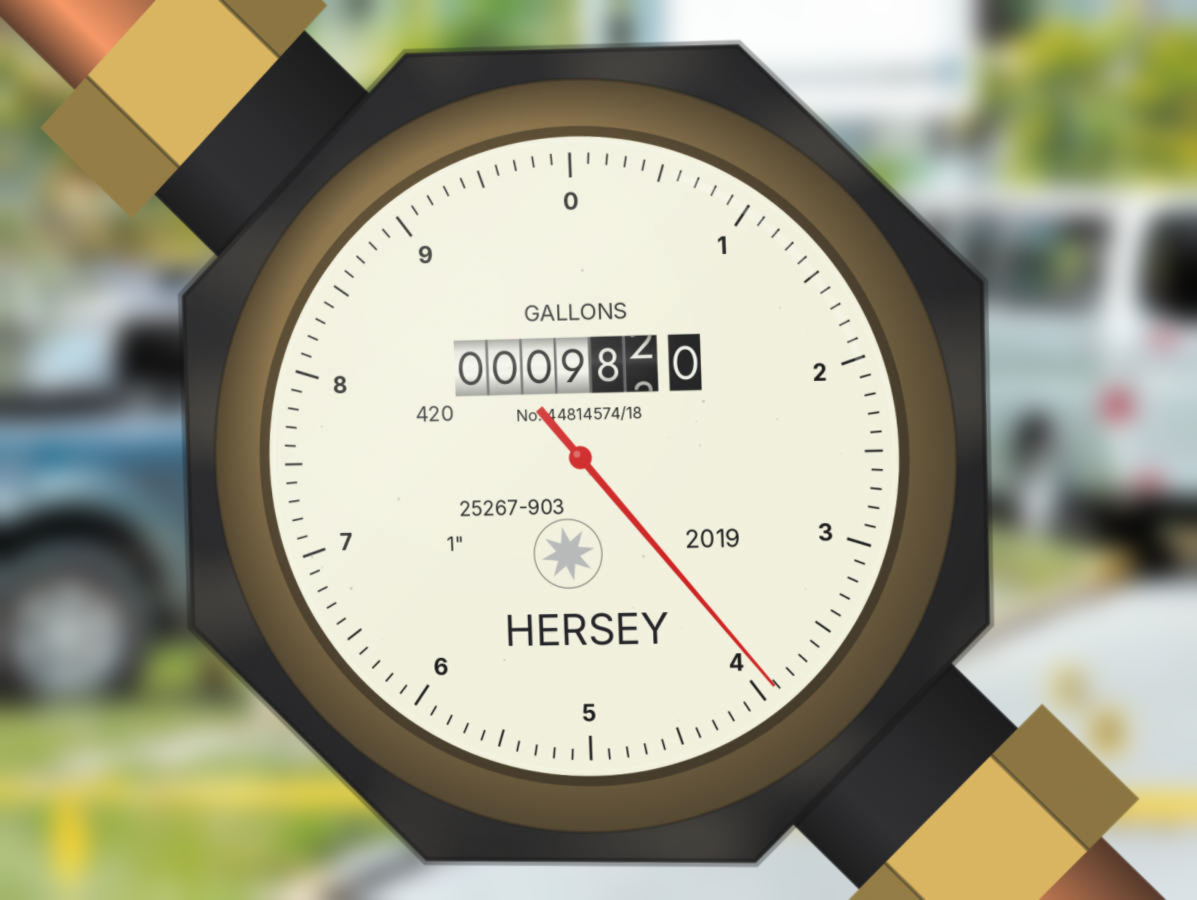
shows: 9823.9 gal
